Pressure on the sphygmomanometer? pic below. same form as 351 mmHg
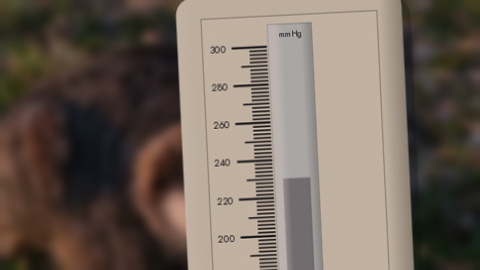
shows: 230 mmHg
